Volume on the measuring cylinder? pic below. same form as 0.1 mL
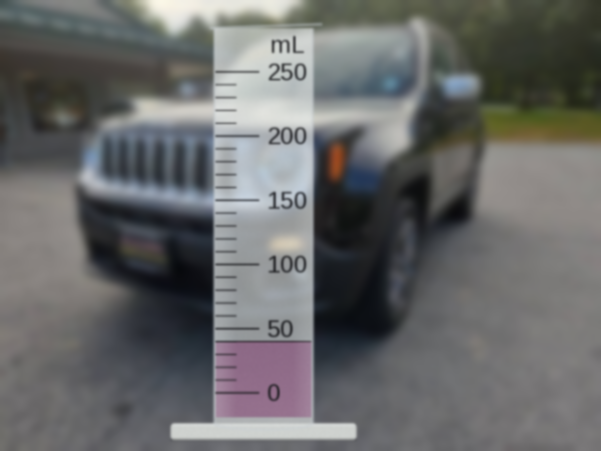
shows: 40 mL
